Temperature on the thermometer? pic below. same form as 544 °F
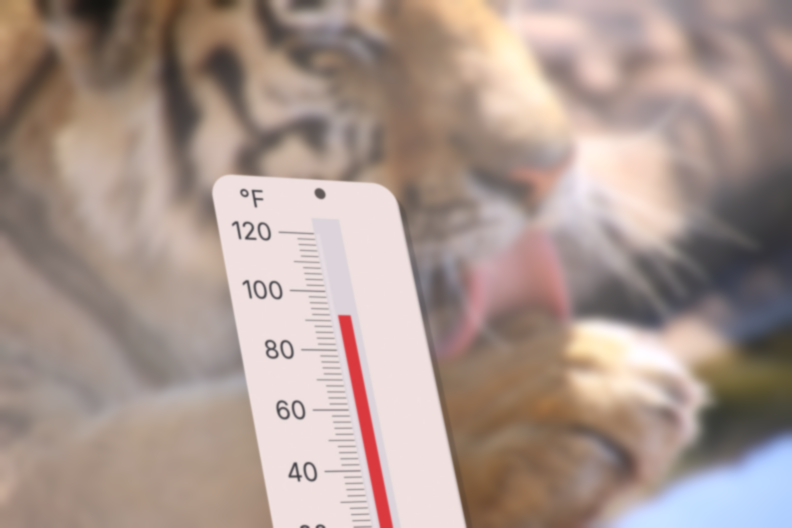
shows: 92 °F
